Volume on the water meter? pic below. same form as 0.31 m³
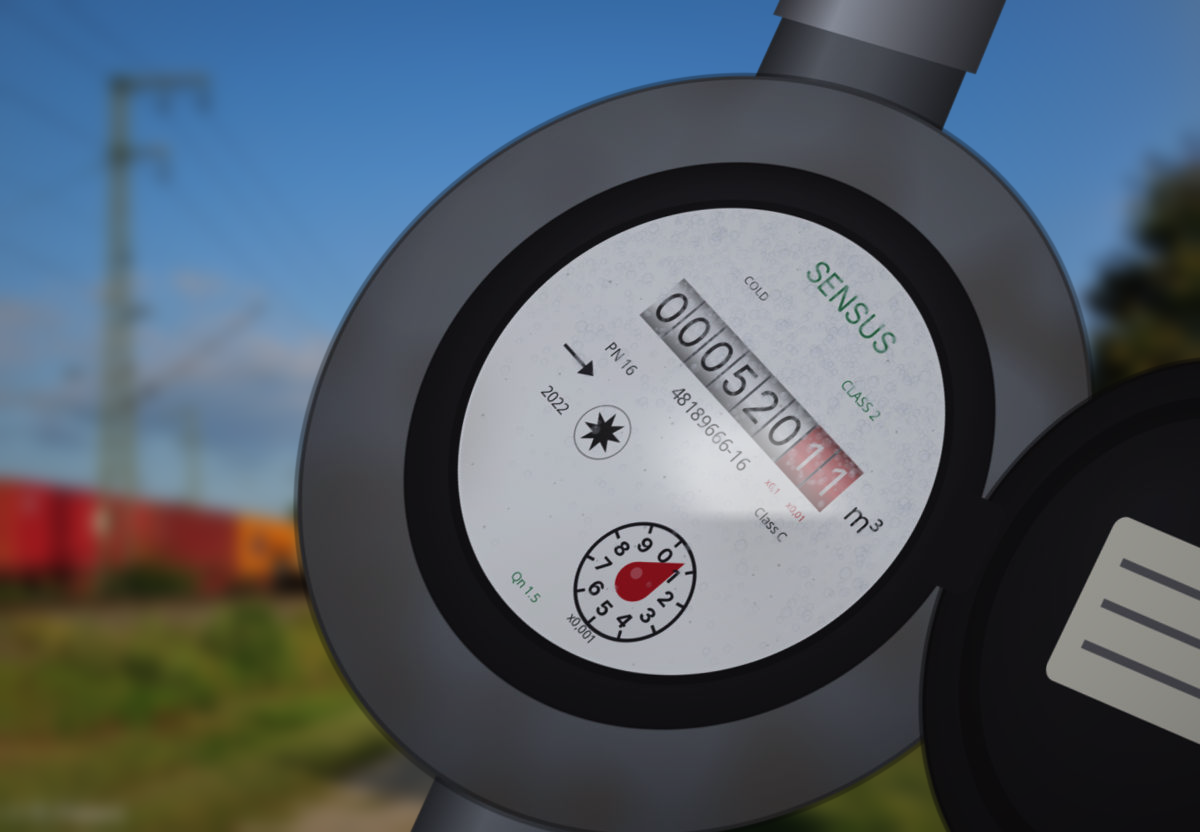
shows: 520.110 m³
